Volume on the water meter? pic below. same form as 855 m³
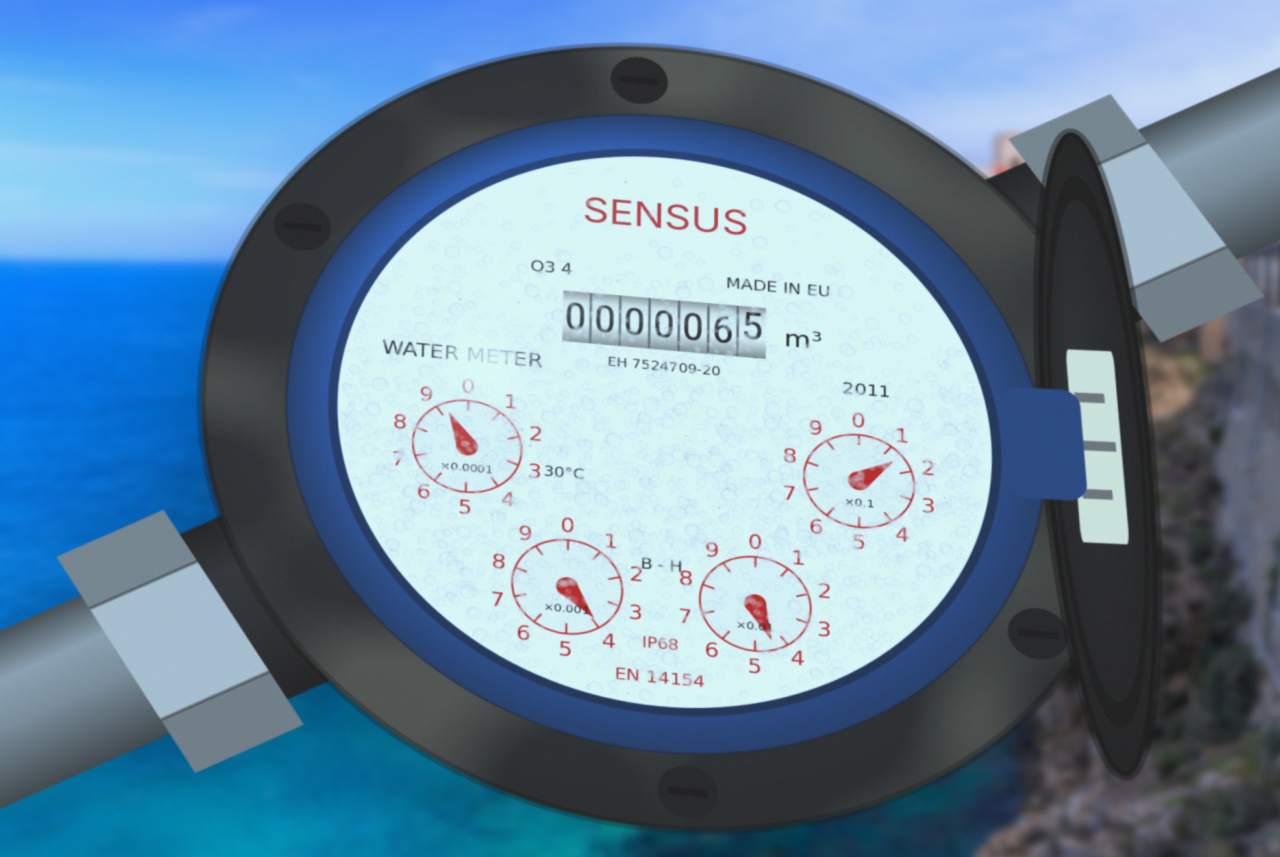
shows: 65.1439 m³
